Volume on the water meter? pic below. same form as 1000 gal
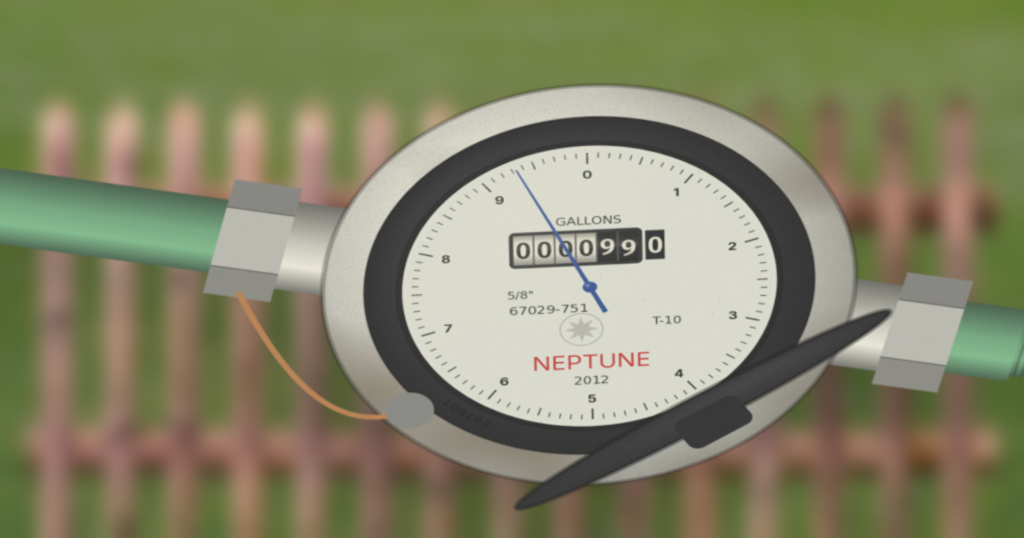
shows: 989.3 gal
